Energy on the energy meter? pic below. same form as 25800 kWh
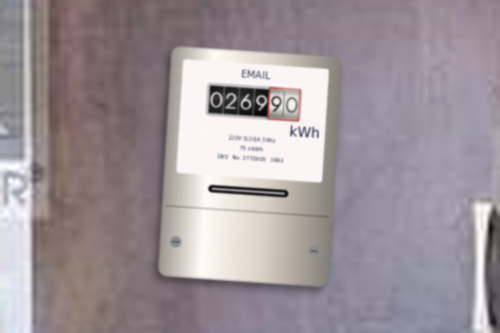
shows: 269.90 kWh
